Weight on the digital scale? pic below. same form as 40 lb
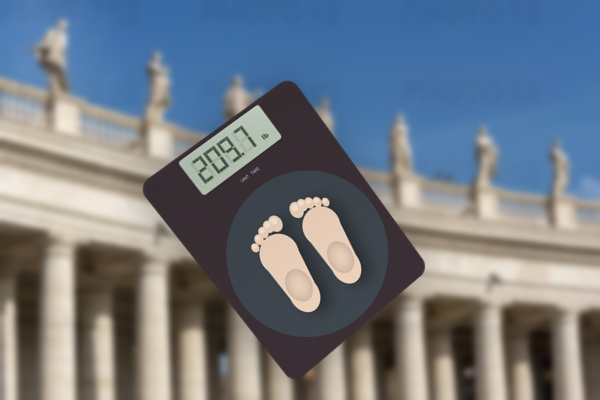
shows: 209.7 lb
